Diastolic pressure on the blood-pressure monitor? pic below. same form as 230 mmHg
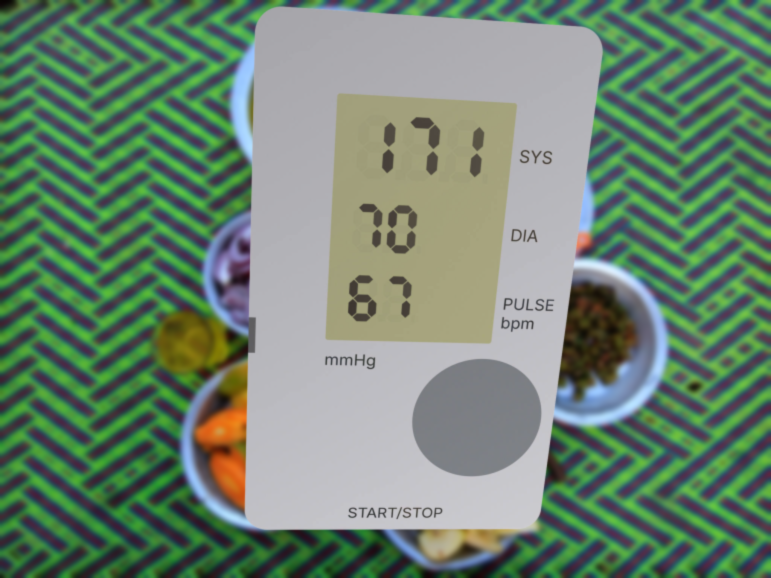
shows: 70 mmHg
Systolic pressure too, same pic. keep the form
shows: 171 mmHg
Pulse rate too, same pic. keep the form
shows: 67 bpm
